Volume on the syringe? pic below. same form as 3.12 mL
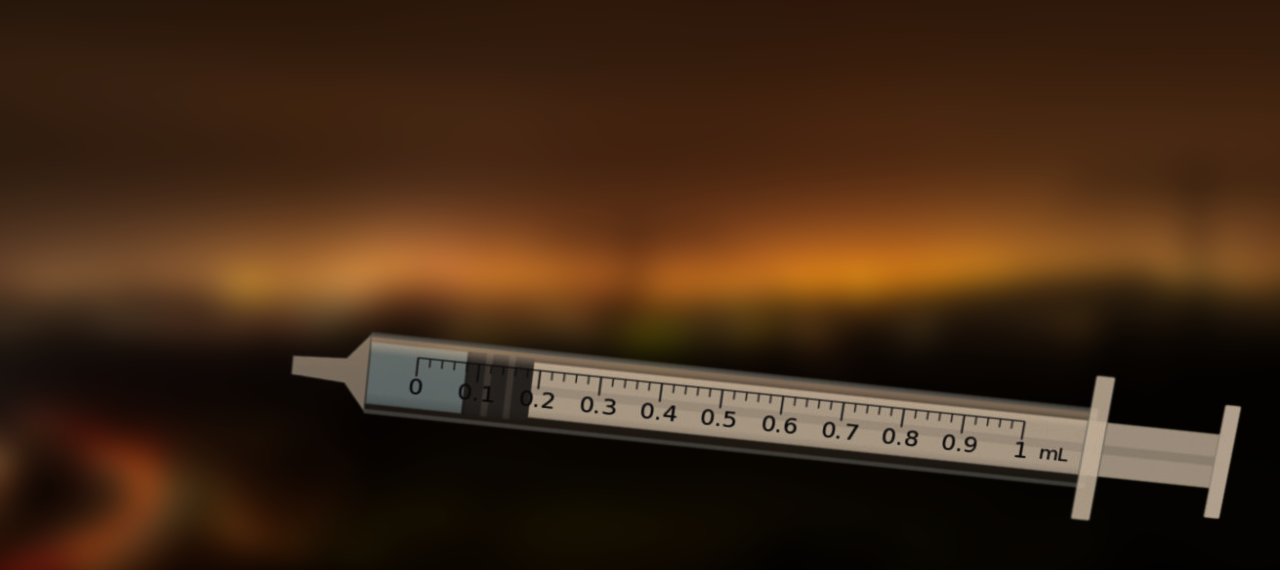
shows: 0.08 mL
